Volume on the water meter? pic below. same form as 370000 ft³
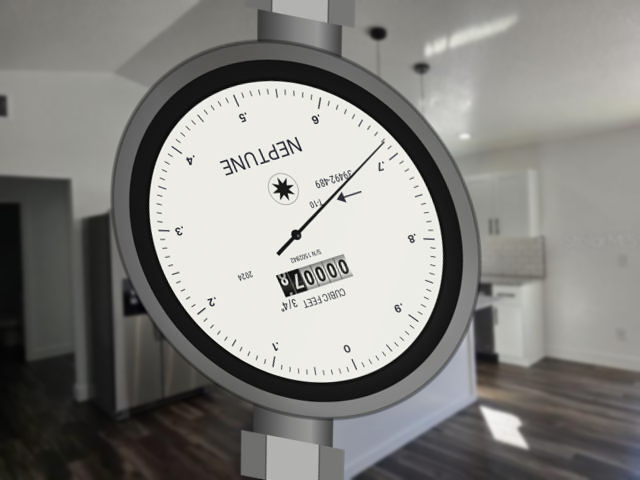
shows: 77.68 ft³
